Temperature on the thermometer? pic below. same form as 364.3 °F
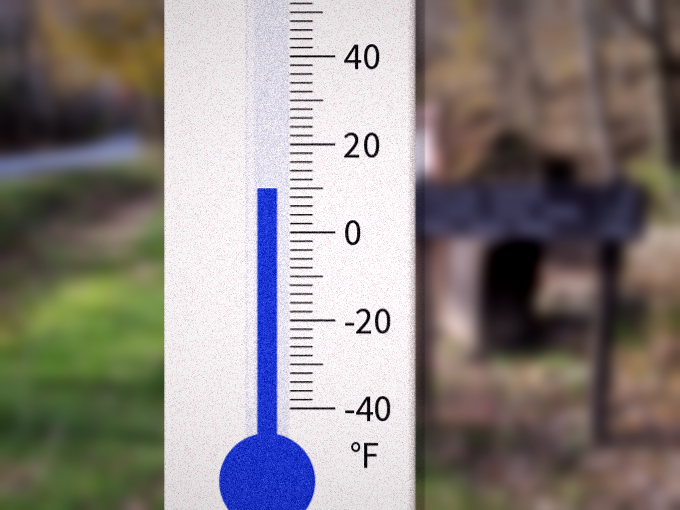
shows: 10 °F
